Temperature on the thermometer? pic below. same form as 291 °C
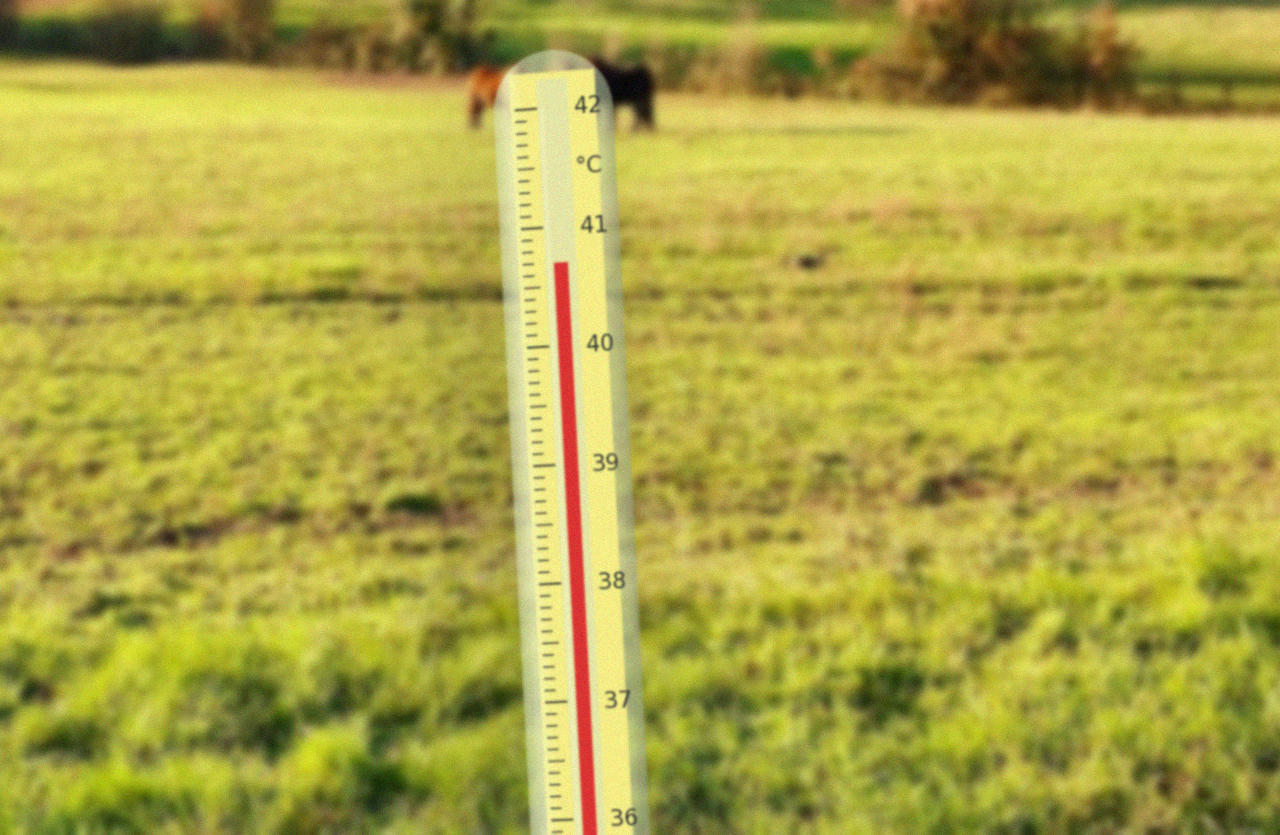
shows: 40.7 °C
